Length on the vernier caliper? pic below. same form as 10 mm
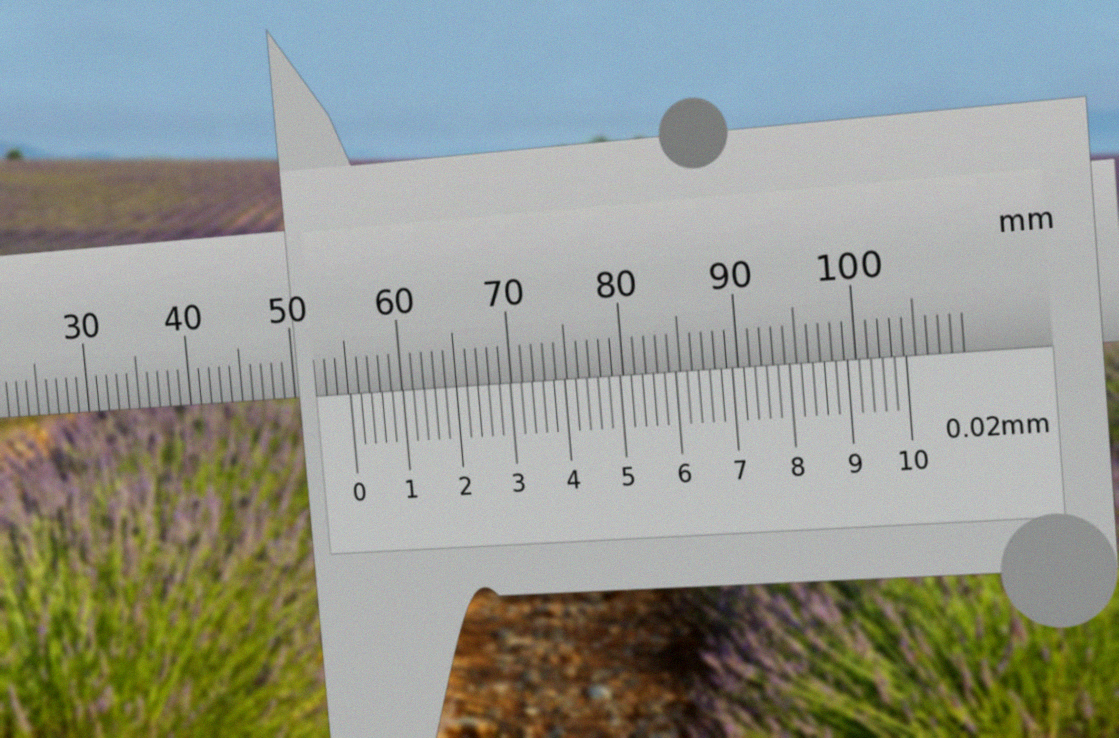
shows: 55.2 mm
